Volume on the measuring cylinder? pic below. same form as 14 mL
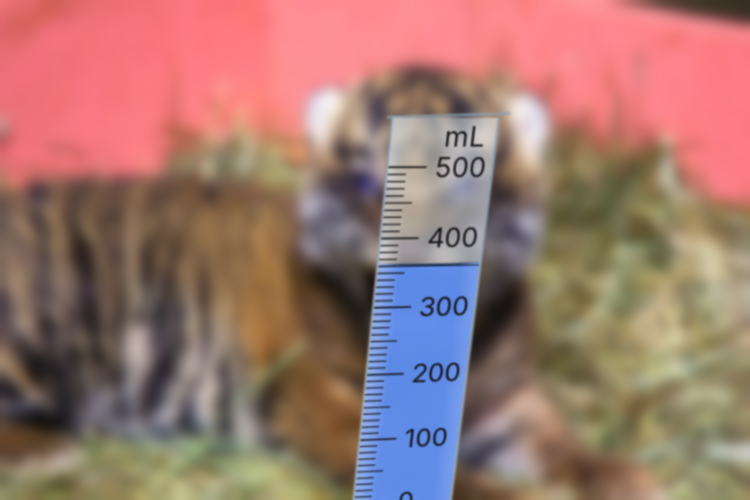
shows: 360 mL
